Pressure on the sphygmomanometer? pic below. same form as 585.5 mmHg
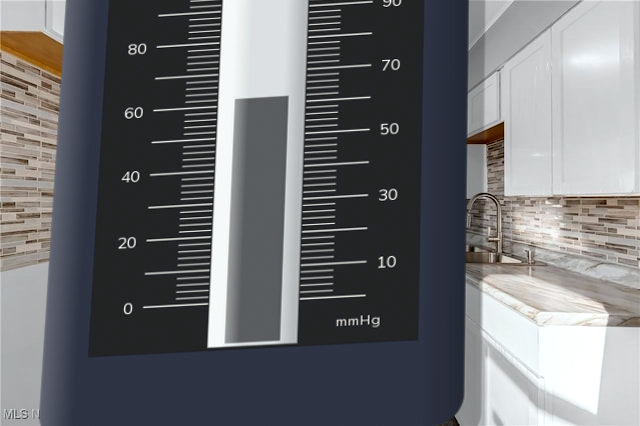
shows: 62 mmHg
